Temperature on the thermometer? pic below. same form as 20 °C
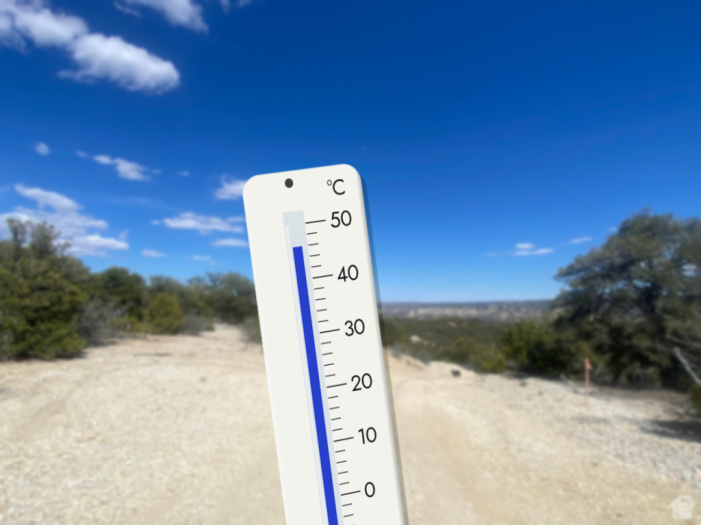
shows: 46 °C
